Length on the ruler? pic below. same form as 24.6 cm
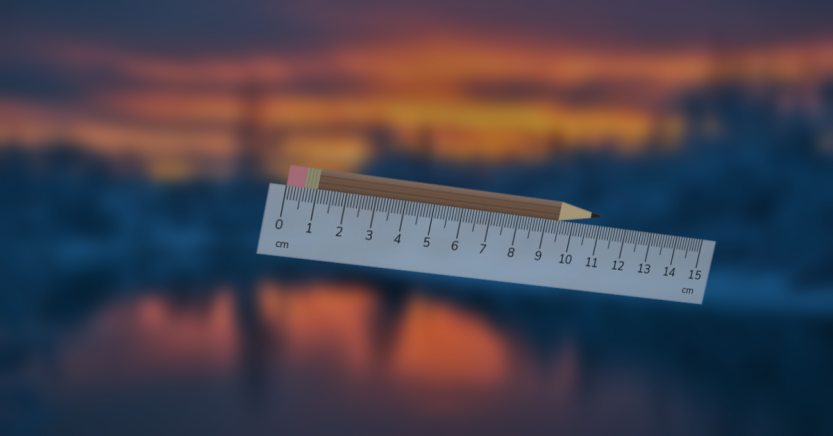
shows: 11 cm
